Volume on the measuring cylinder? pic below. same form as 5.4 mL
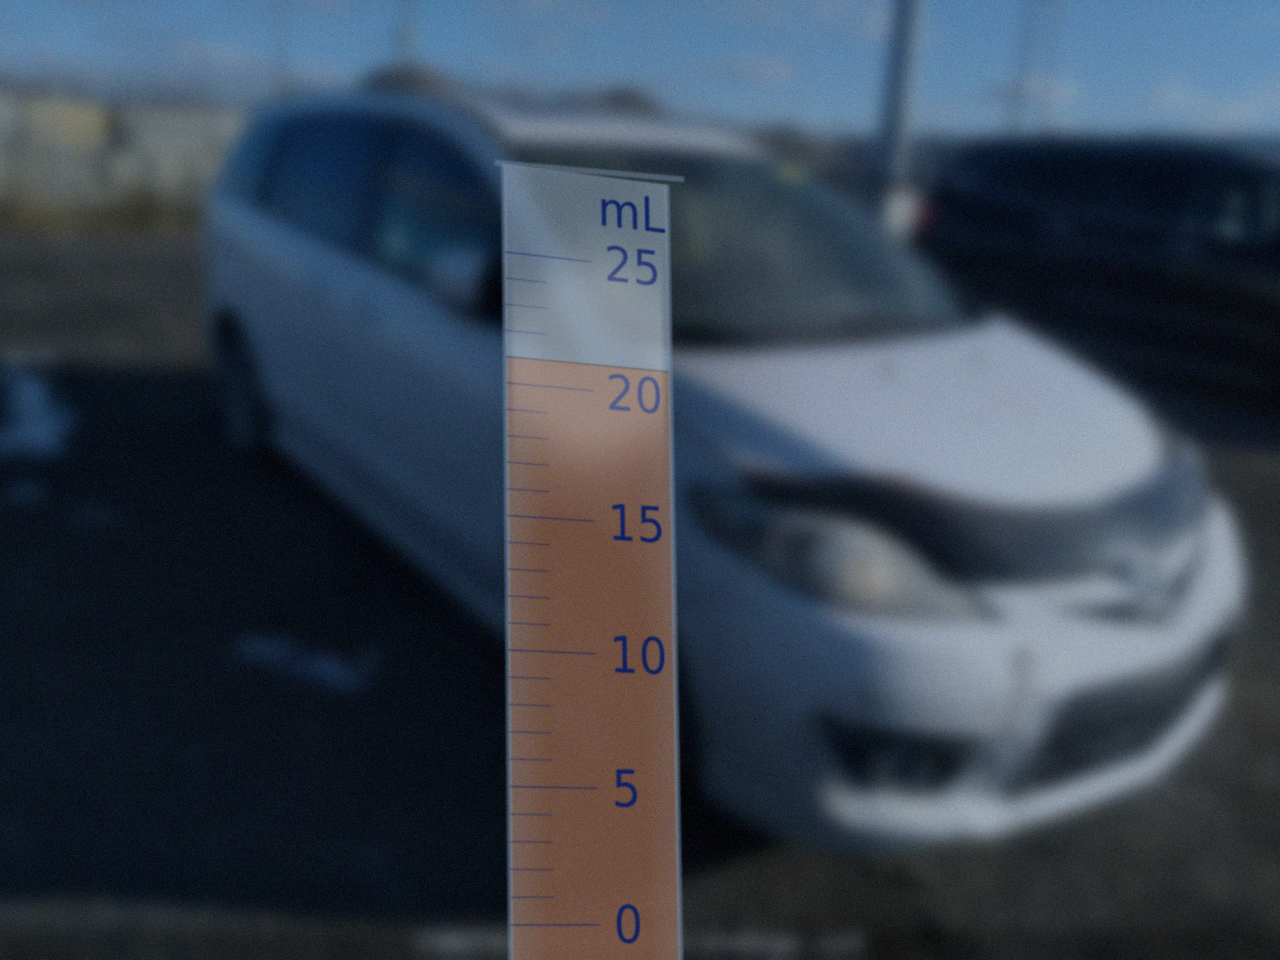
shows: 21 mL
